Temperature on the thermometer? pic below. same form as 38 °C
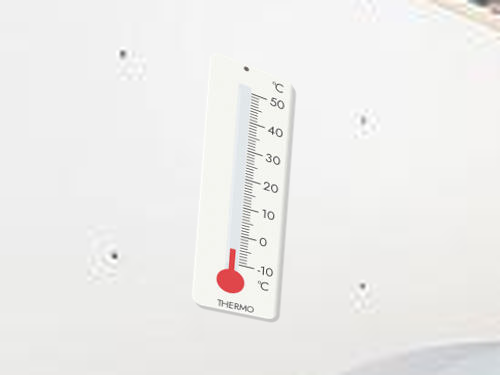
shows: -5 °C
